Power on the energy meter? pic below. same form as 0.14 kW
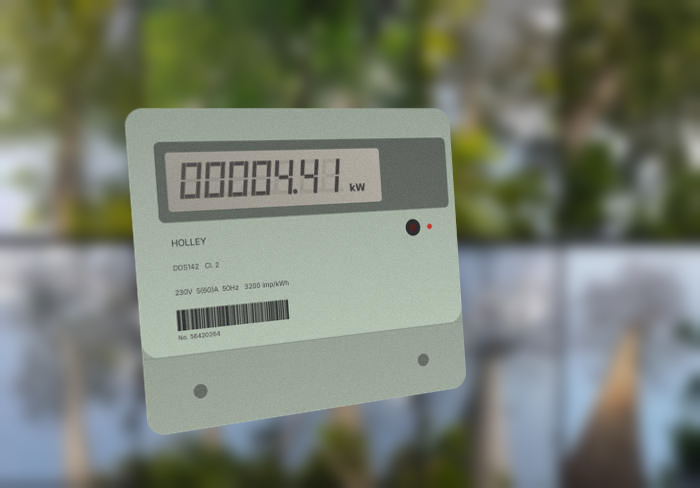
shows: 4.41 kW
